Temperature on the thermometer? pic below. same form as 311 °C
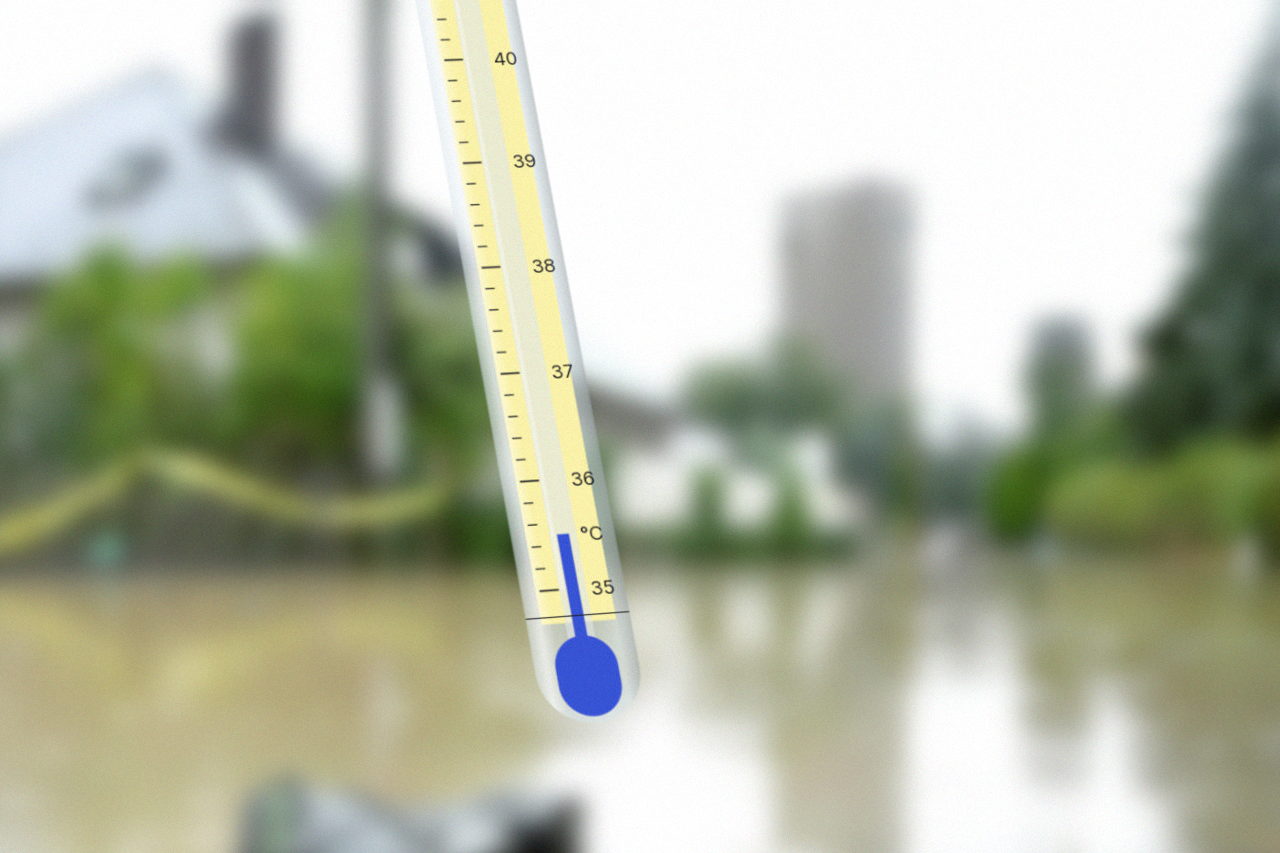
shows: 35.5 °C
